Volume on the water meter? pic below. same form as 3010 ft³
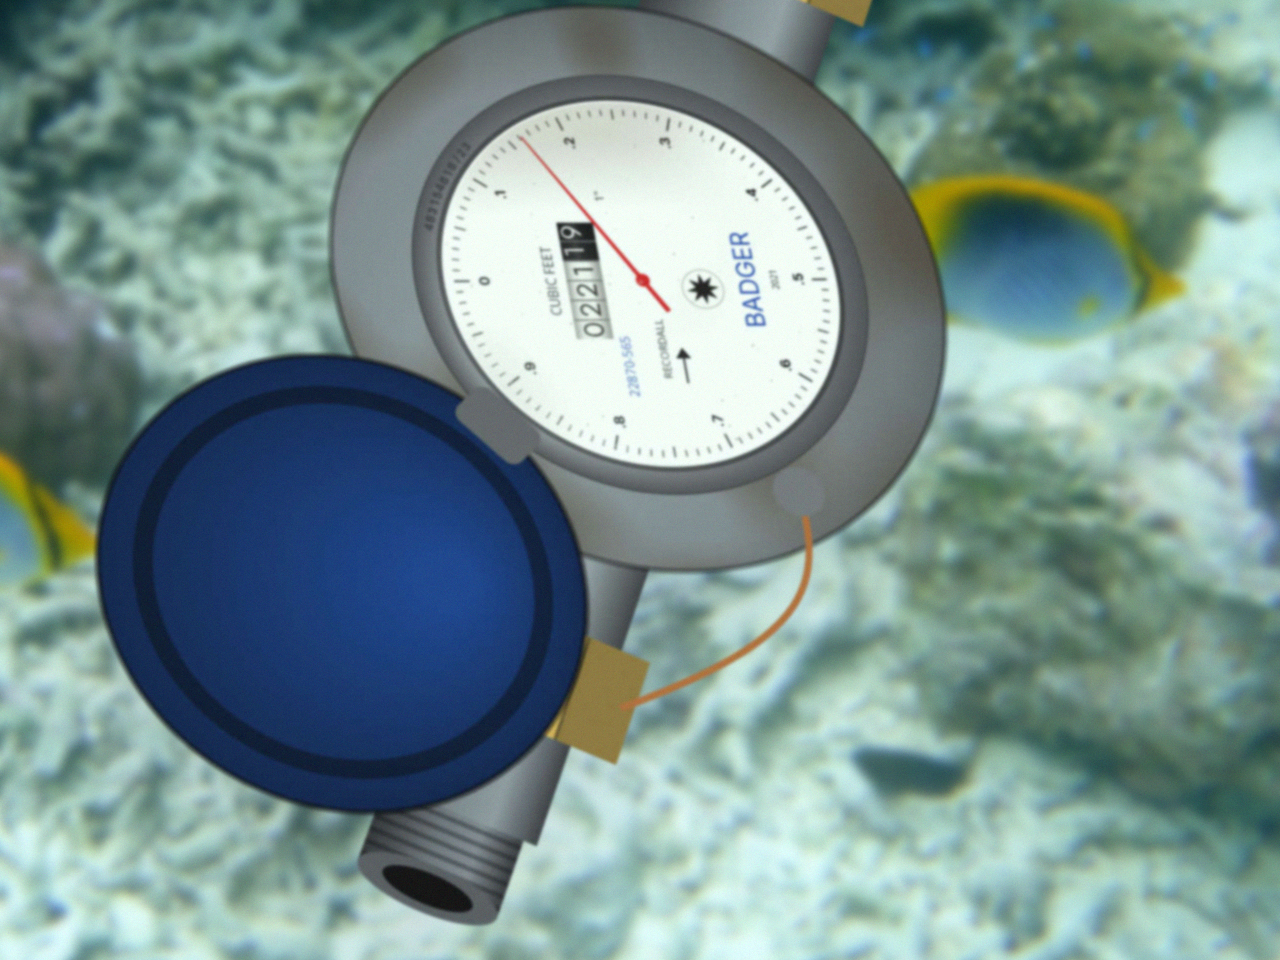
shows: 22119.16 ft³
